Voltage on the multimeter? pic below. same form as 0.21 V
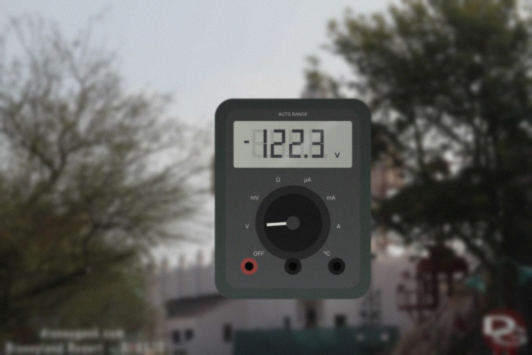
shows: -122.3 V
